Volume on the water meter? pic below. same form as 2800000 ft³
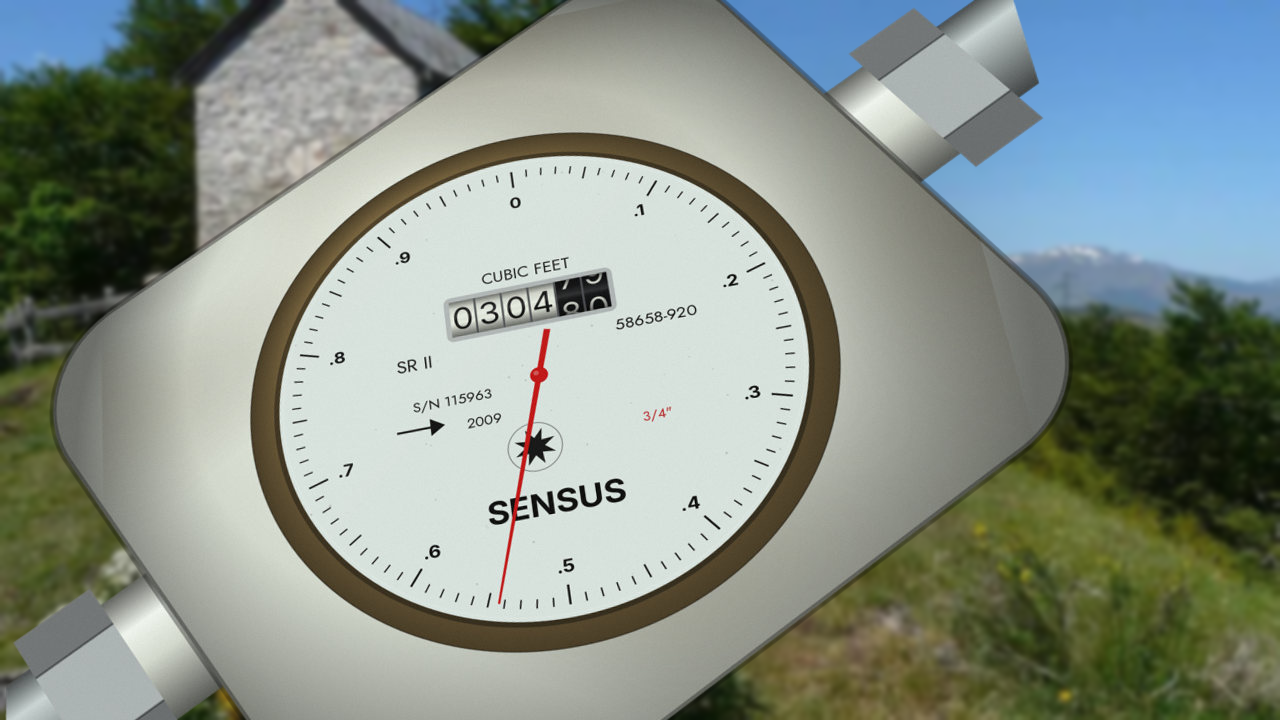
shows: 30479.54 ft³
